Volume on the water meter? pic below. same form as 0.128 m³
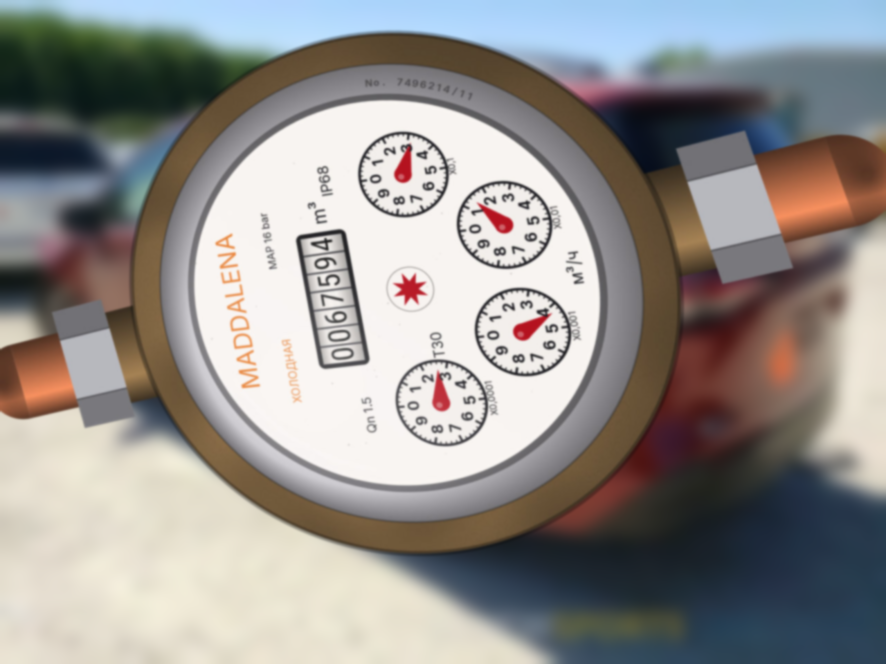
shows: 67594.3142 m³
